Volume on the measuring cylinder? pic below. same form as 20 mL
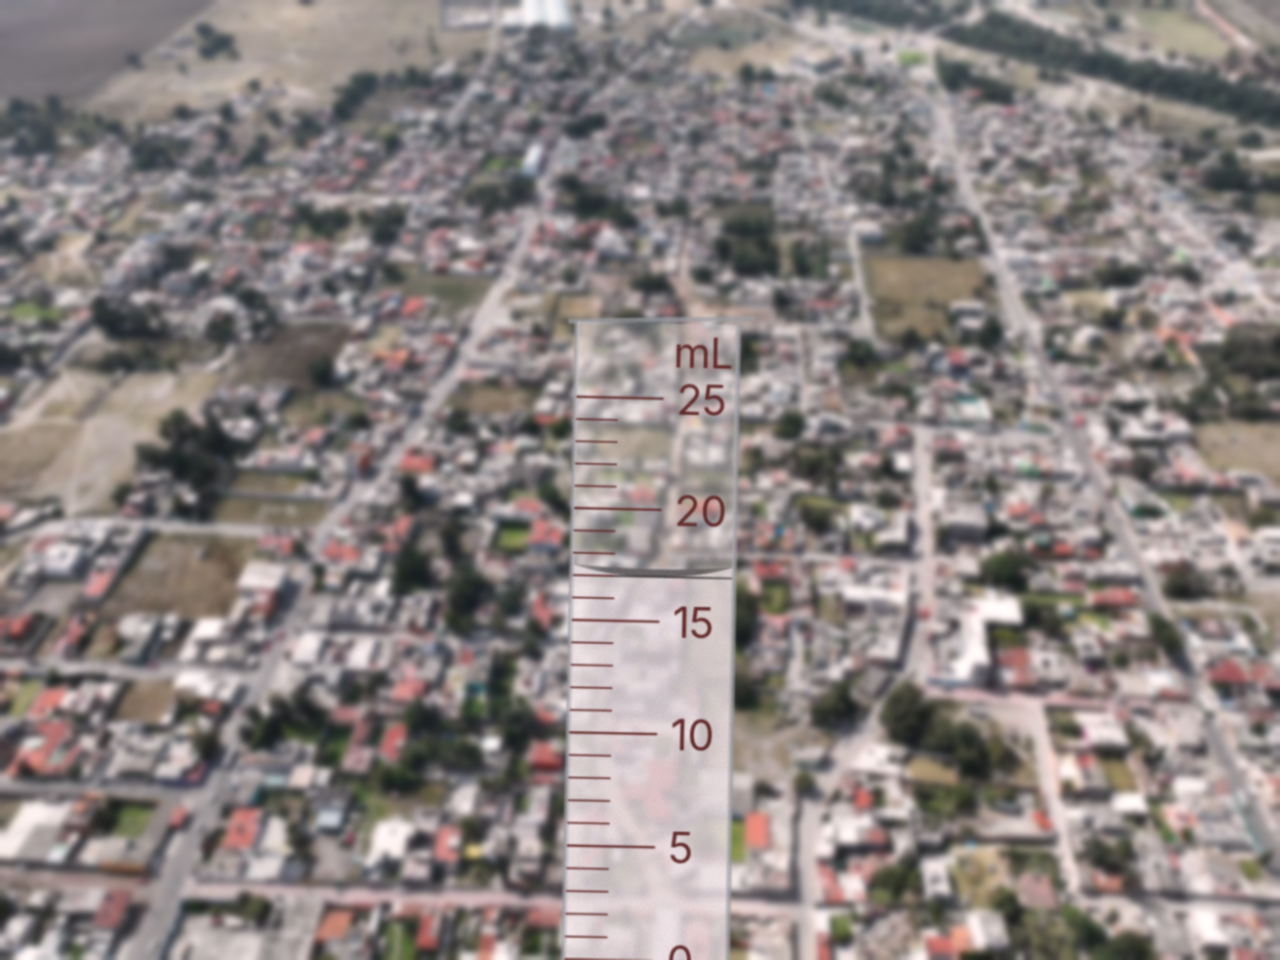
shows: 17 mL
